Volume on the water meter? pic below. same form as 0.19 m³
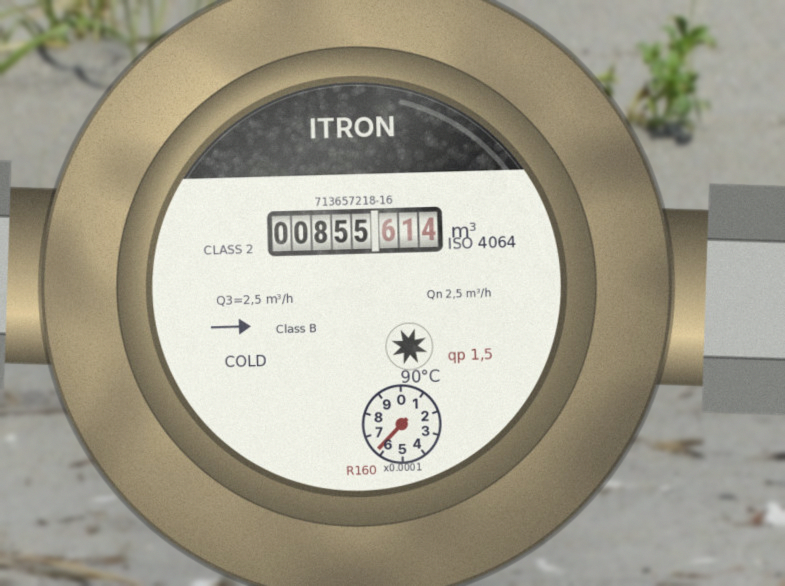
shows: 855.6146 m³
